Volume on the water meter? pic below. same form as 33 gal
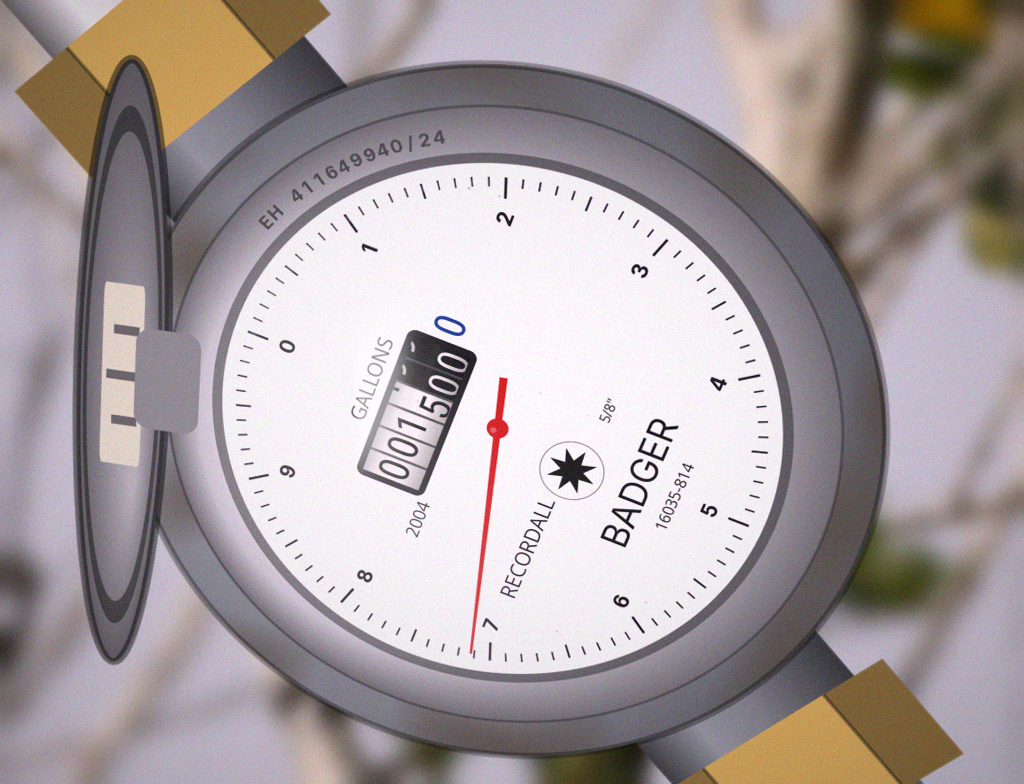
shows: 14997.1 gal
